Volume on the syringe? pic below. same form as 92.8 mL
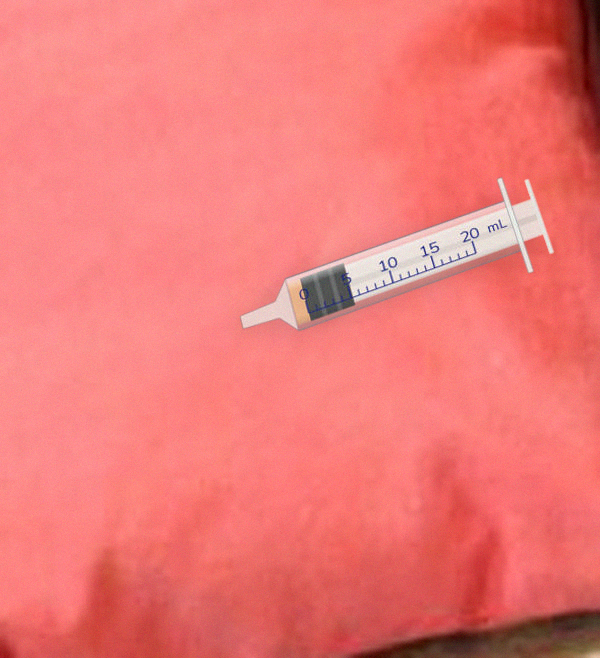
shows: 0 mL
